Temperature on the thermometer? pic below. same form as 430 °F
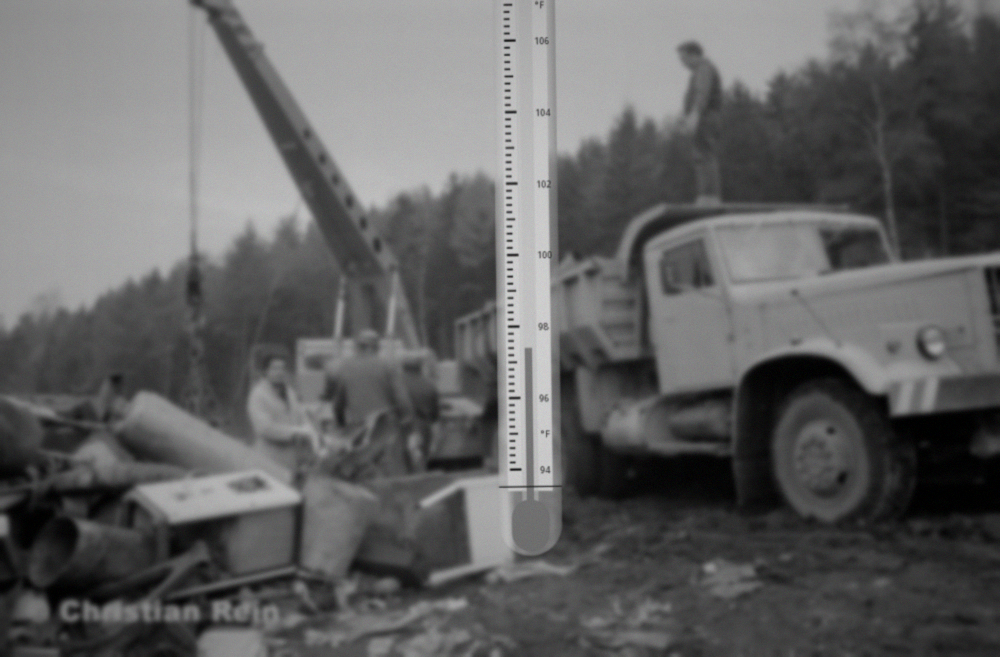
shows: 97.4 °F
